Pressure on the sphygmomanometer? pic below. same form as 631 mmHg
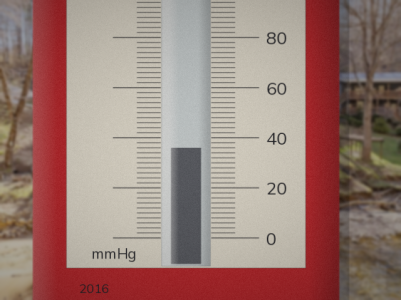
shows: 36 mmHg
